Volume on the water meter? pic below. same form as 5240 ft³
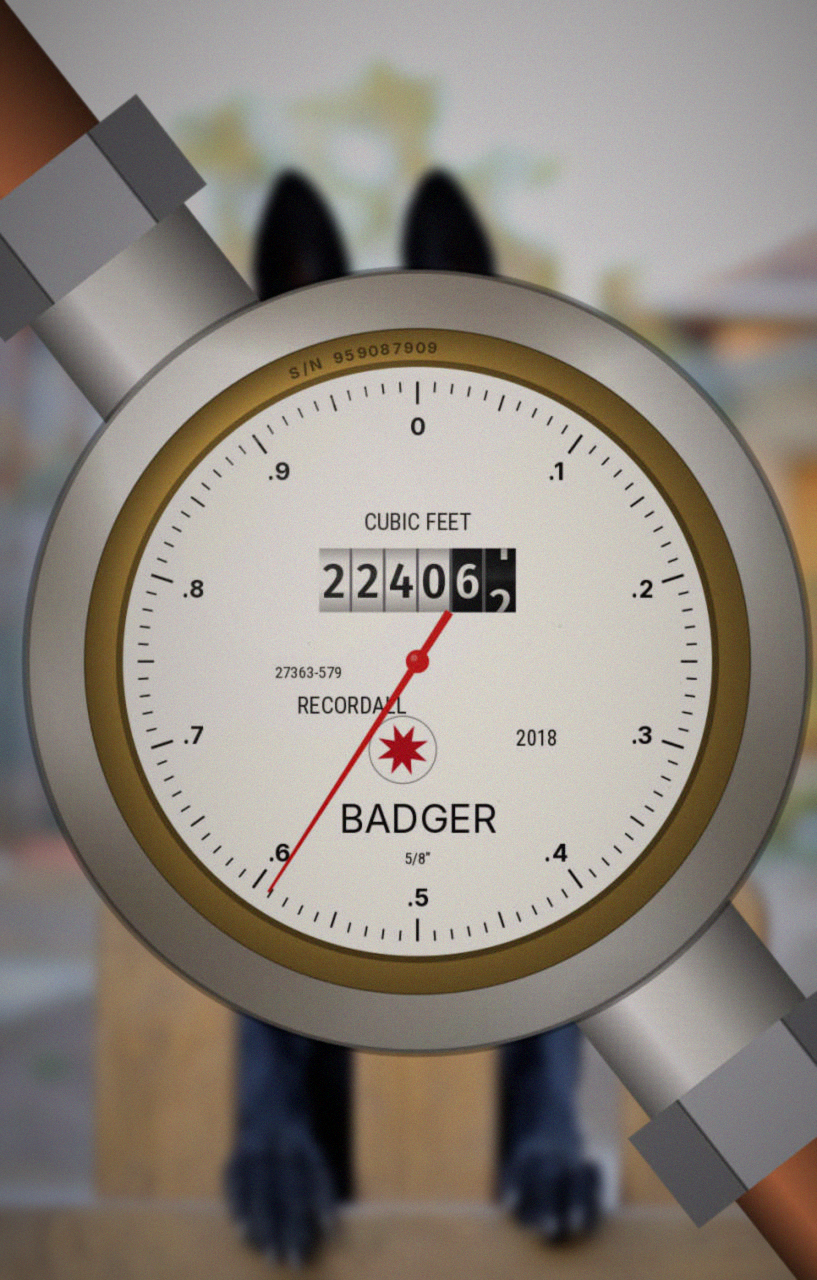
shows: 224061.59 ft³
